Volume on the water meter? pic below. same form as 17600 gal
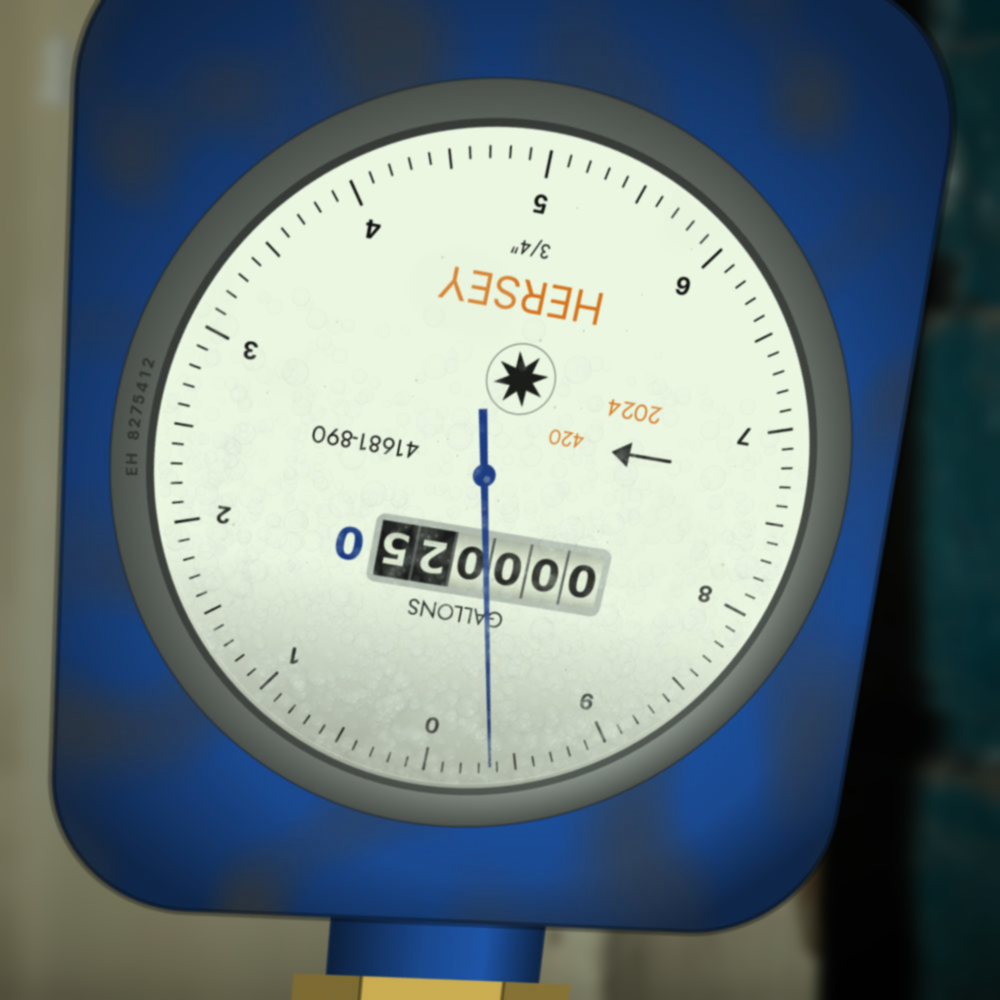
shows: 249.6 gal
